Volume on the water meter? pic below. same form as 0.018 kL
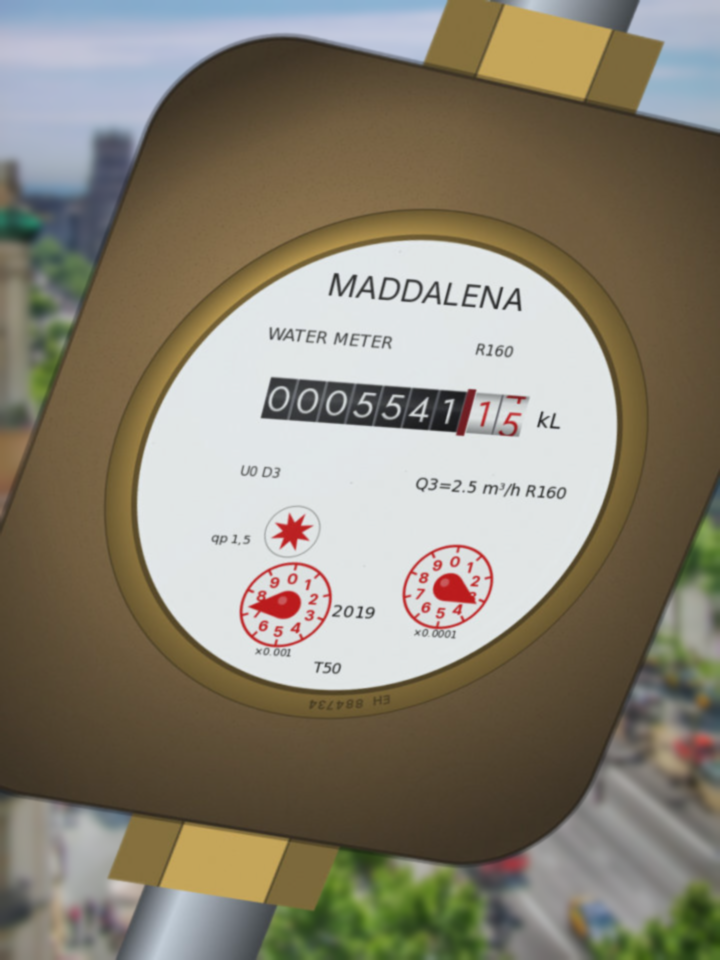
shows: 5541.1473 kL
